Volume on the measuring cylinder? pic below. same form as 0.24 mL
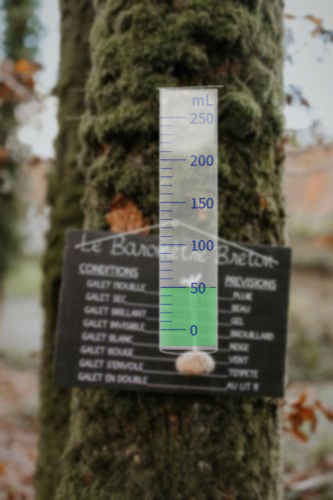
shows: 50 mL
